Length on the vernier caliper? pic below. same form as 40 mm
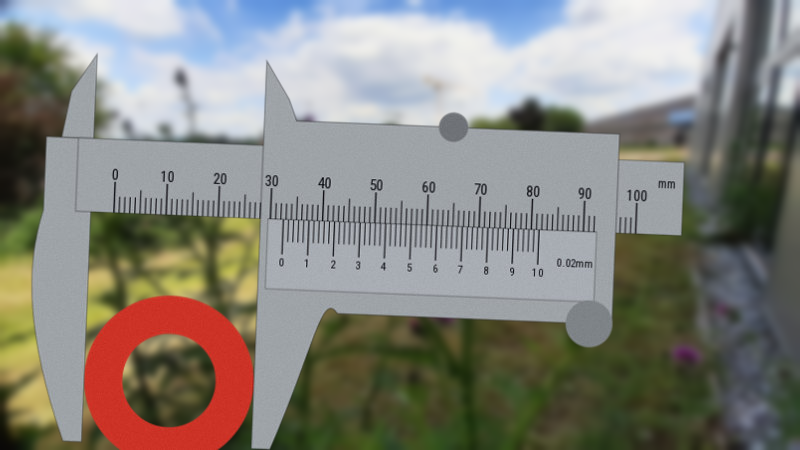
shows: 32.5 mm
